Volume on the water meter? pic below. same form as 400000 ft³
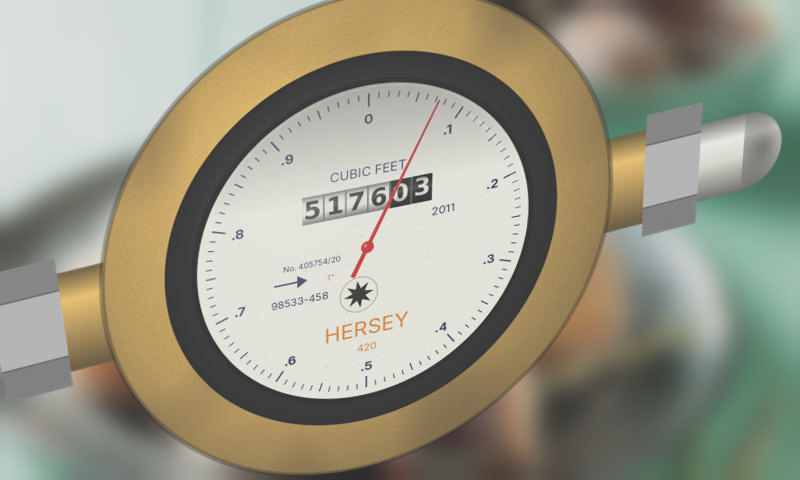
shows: 517603.07 ft³
